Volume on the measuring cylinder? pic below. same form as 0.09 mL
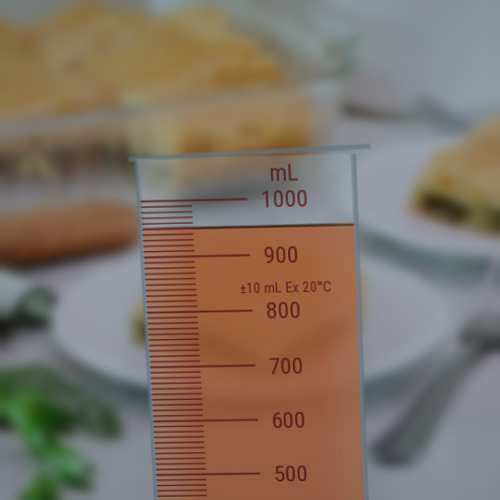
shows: 950 mL
